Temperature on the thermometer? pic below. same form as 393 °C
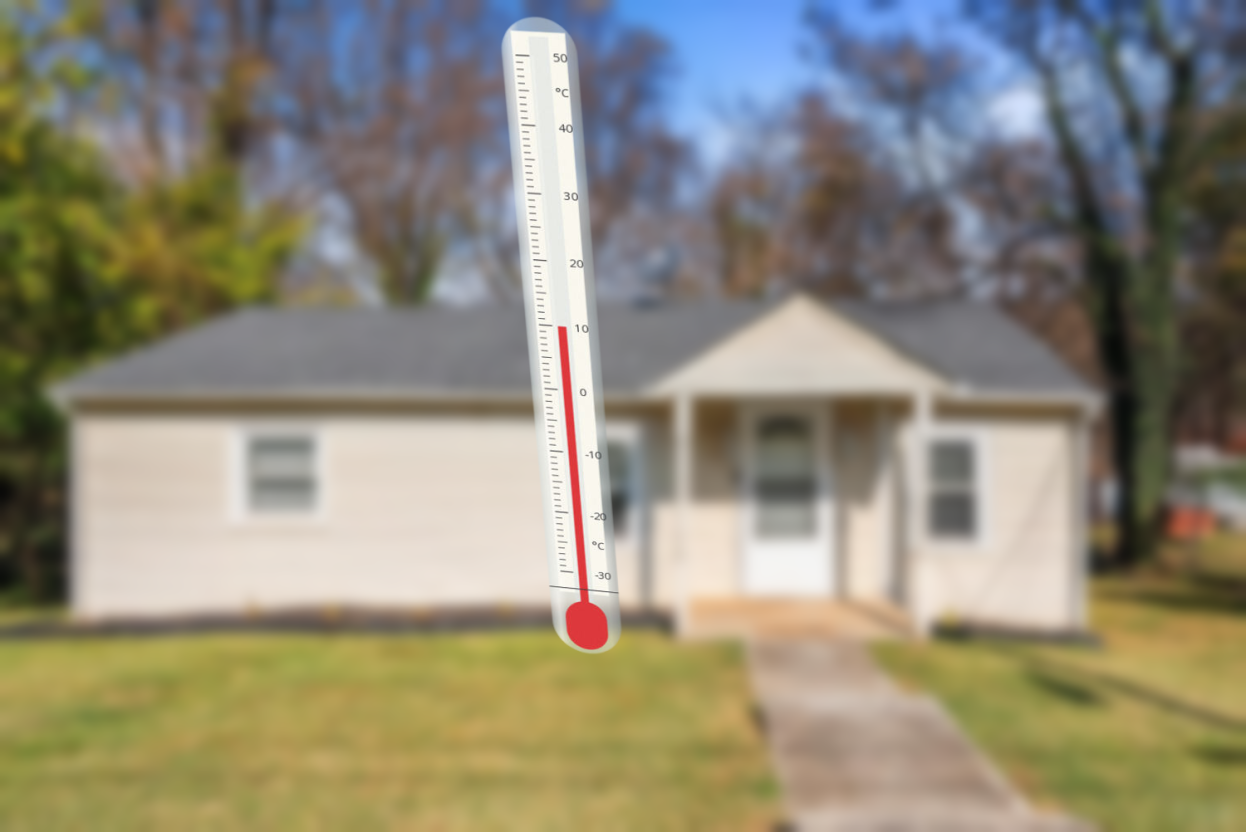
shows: 10 °C
